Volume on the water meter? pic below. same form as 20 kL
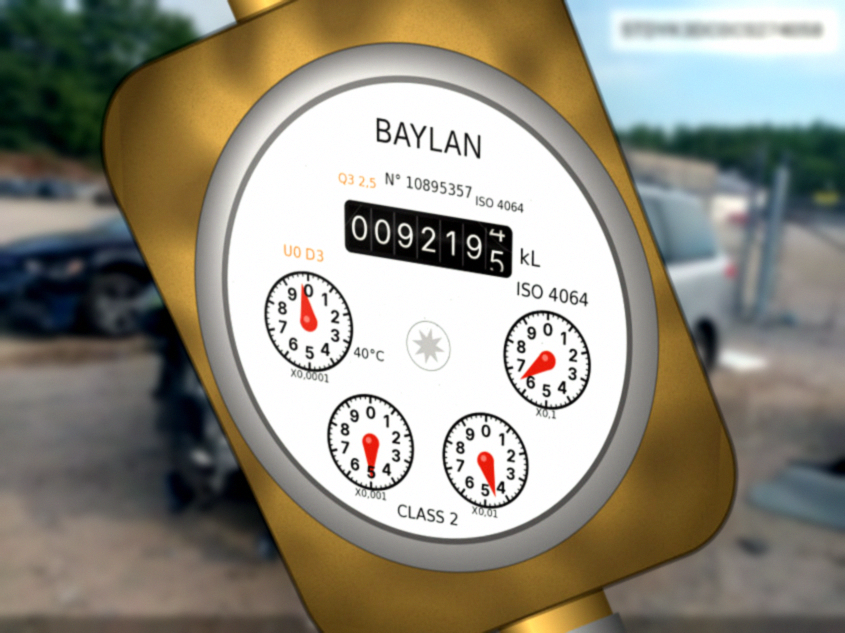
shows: 92194.6449 kL
